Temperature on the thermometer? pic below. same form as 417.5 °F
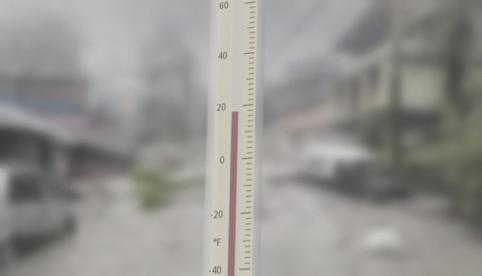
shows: 18 °F
